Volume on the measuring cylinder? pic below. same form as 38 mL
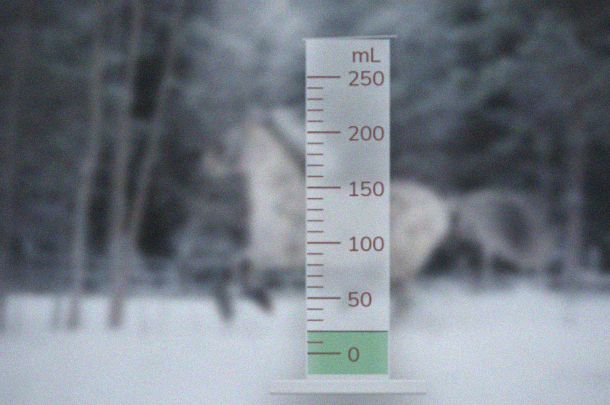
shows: 20 mL
